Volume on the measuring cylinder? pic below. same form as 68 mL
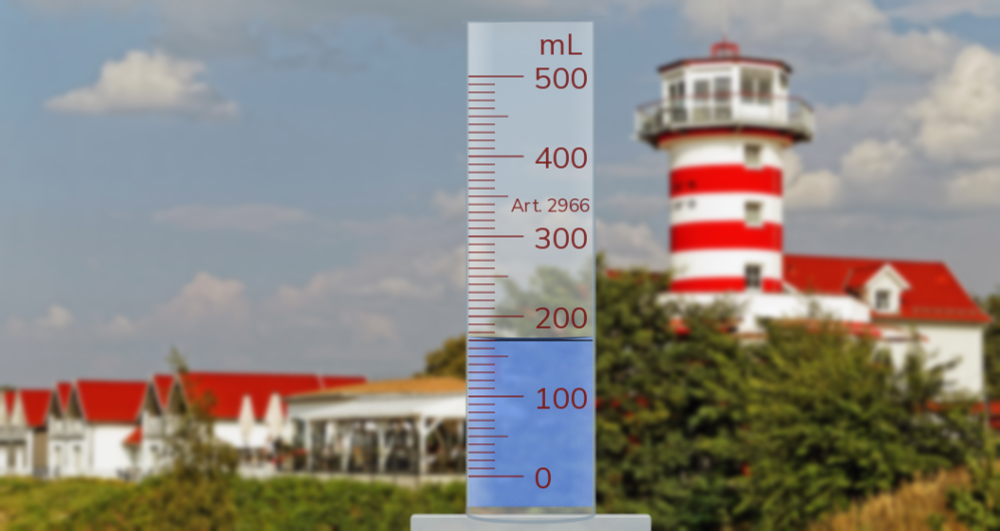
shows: 170 mL
